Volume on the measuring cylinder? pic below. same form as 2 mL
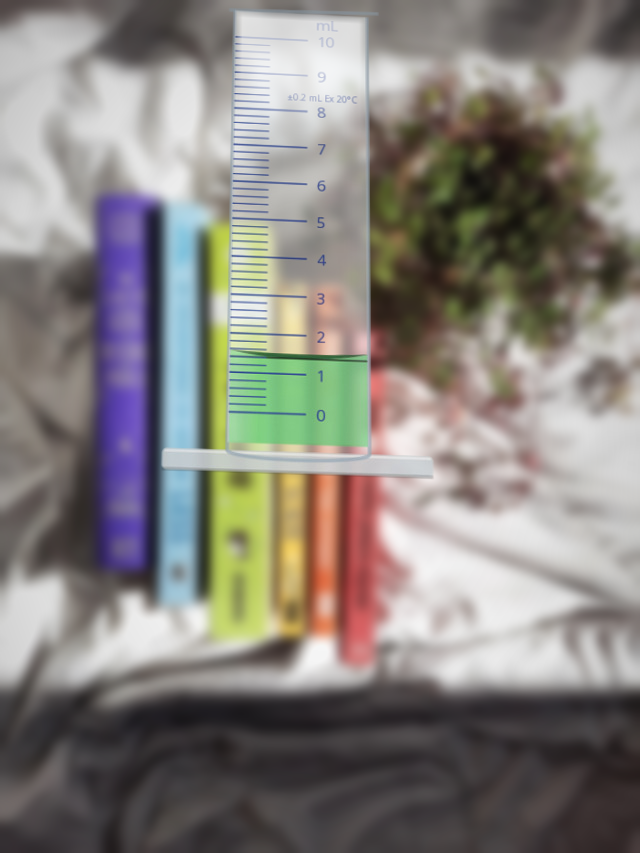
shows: 1.4 mL
